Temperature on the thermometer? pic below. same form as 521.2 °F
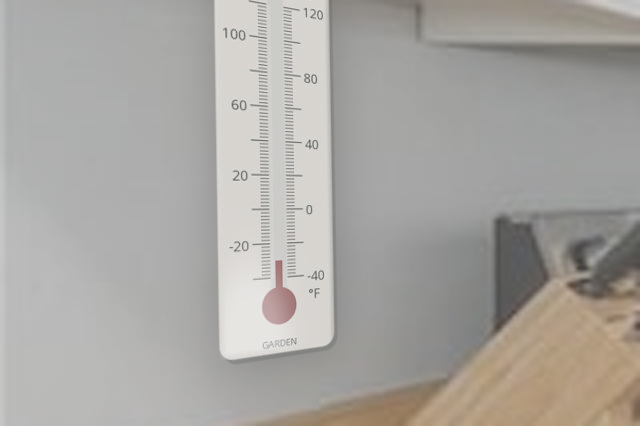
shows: -30 °F
